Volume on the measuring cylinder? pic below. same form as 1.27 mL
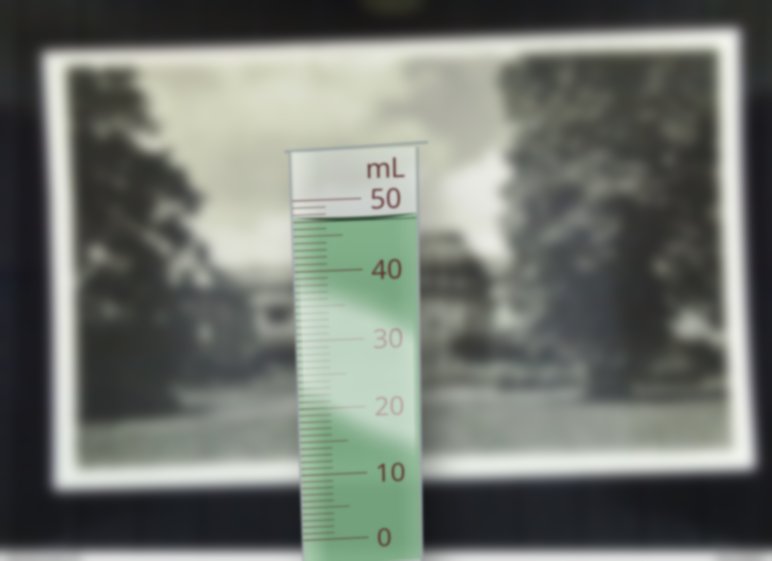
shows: 47 mL
